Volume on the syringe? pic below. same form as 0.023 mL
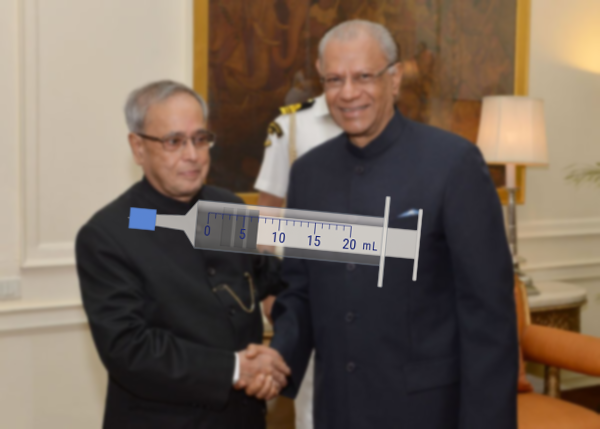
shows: 2 mL
